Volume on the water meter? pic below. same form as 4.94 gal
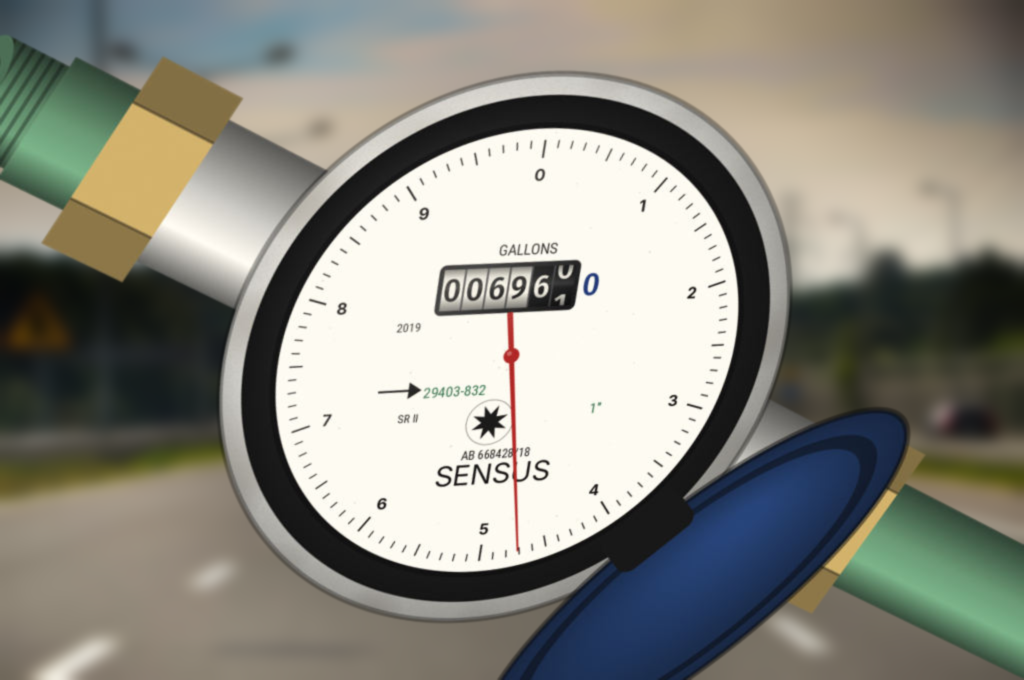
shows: 69604.7 gal
